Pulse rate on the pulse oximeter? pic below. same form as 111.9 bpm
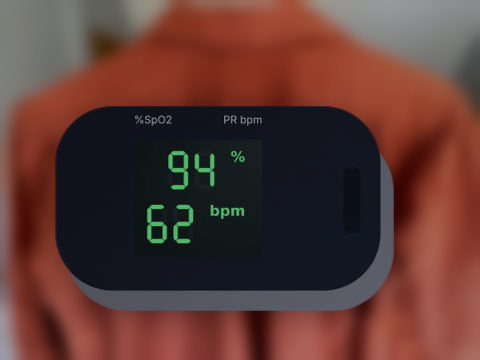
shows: 62 bpm
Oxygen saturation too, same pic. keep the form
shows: 94 %
